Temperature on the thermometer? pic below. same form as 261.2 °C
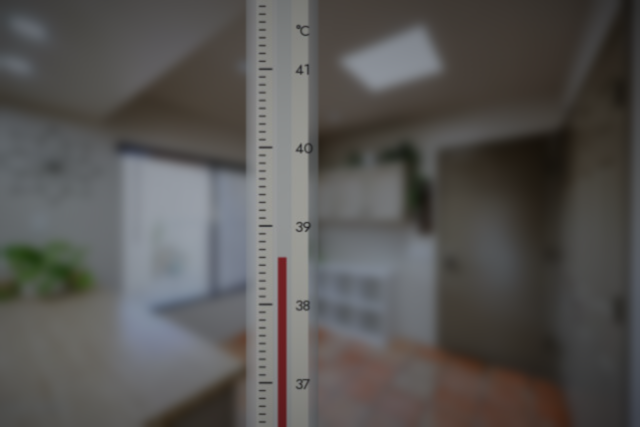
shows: 38.6 °C
